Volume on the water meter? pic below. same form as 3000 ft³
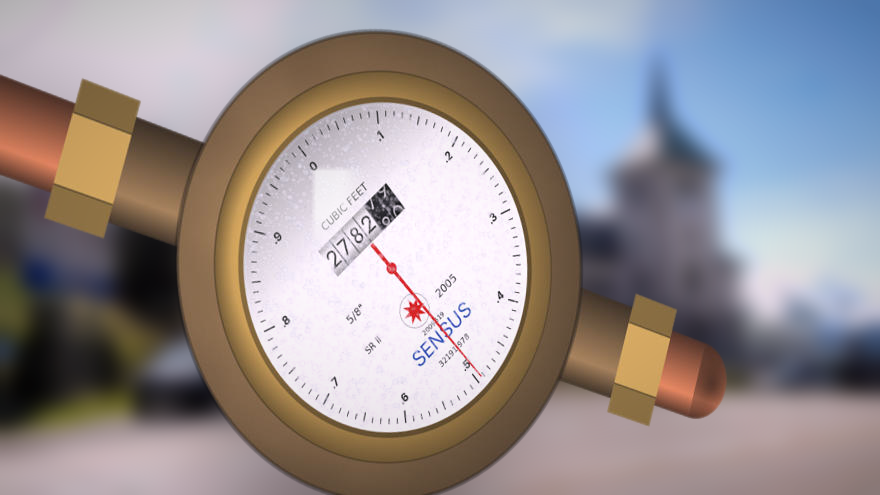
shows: 278279.49 ft³
